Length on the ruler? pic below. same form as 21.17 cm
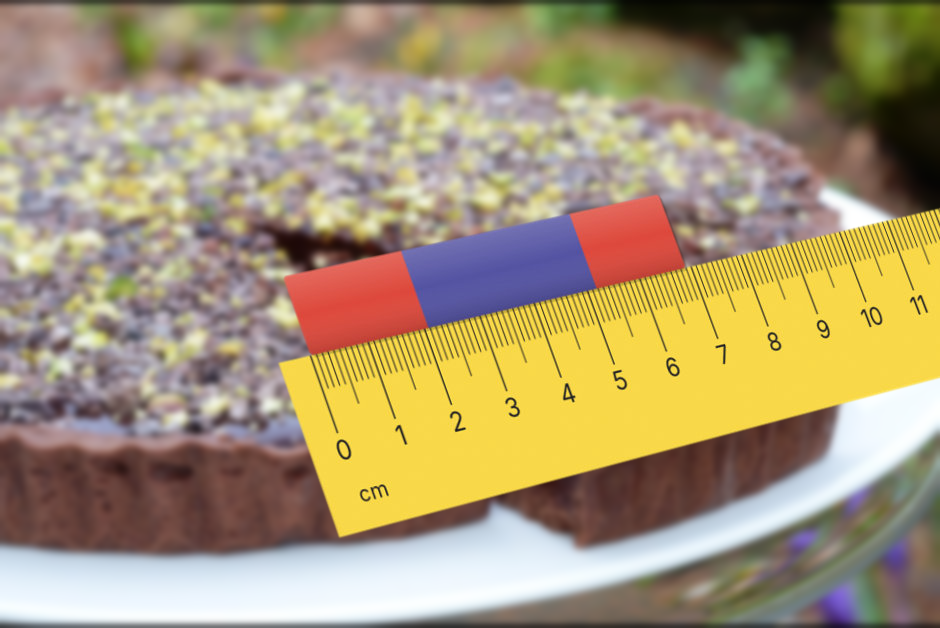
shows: 6.9 cm
